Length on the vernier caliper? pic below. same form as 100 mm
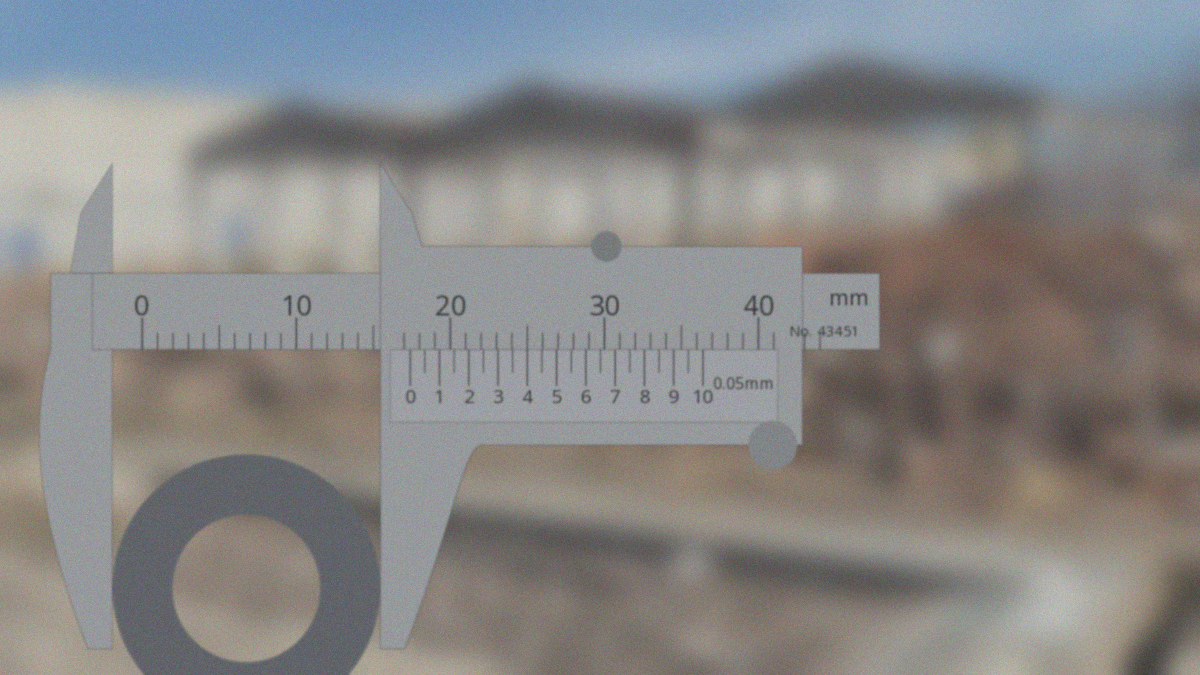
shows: 17.4 mm
